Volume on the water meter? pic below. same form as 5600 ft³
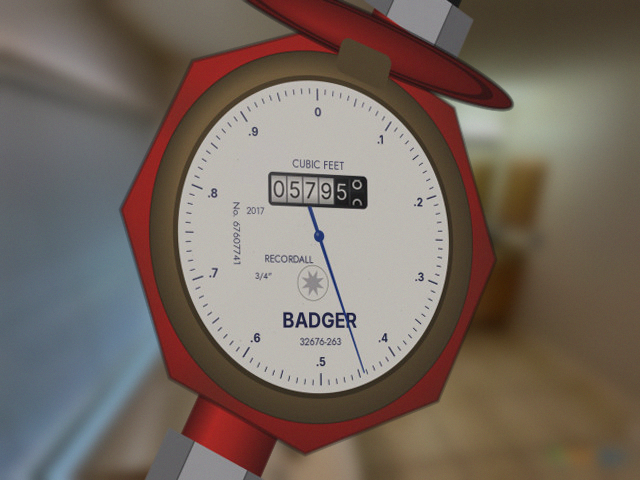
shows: 57958.44 ft³
